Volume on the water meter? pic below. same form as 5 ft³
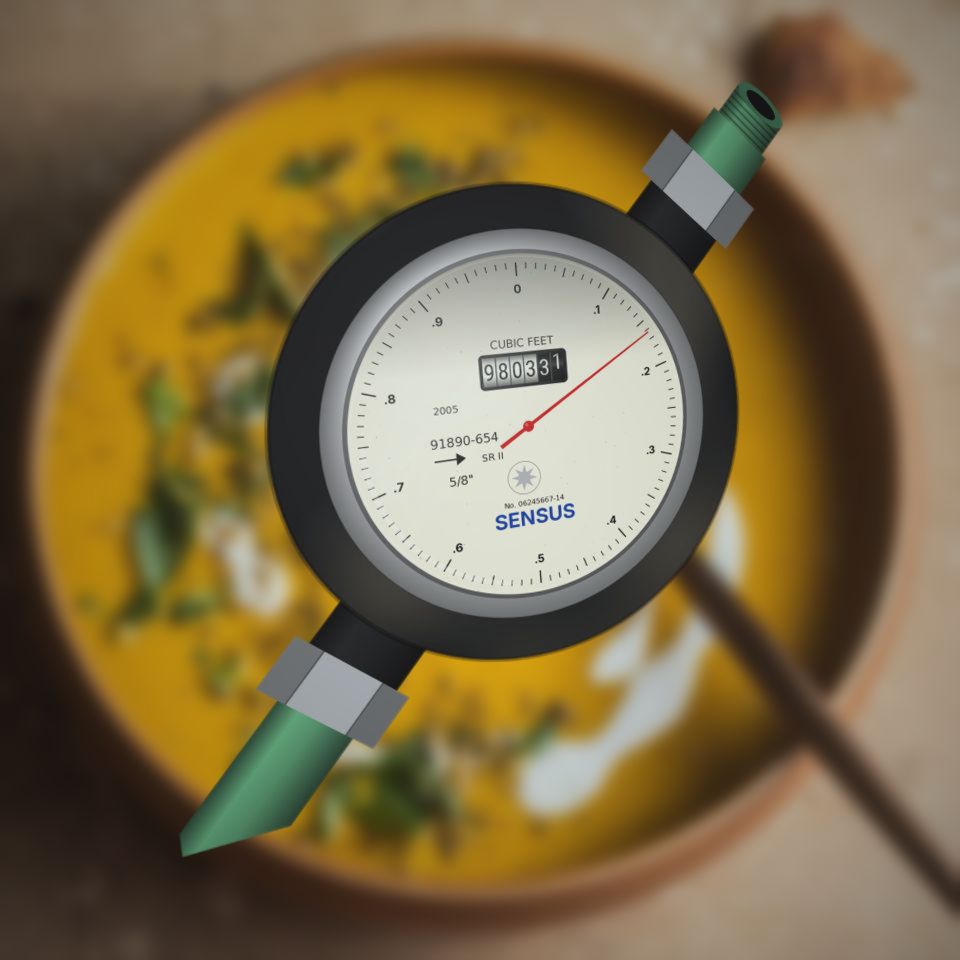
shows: 980331.16 ft³
